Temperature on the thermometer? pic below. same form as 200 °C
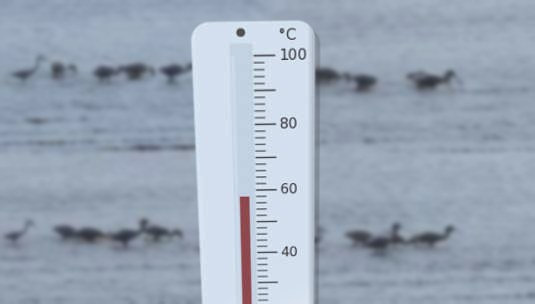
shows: 58 °C
